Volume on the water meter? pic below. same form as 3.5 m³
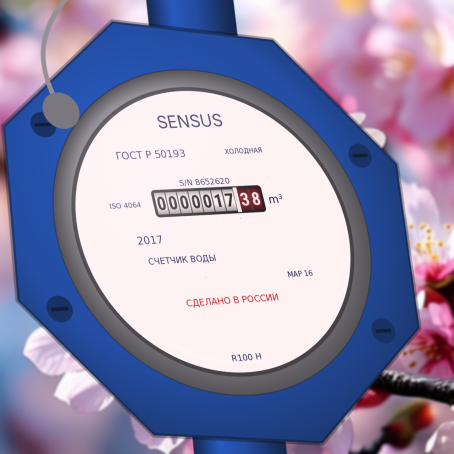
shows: 17.38 m³
